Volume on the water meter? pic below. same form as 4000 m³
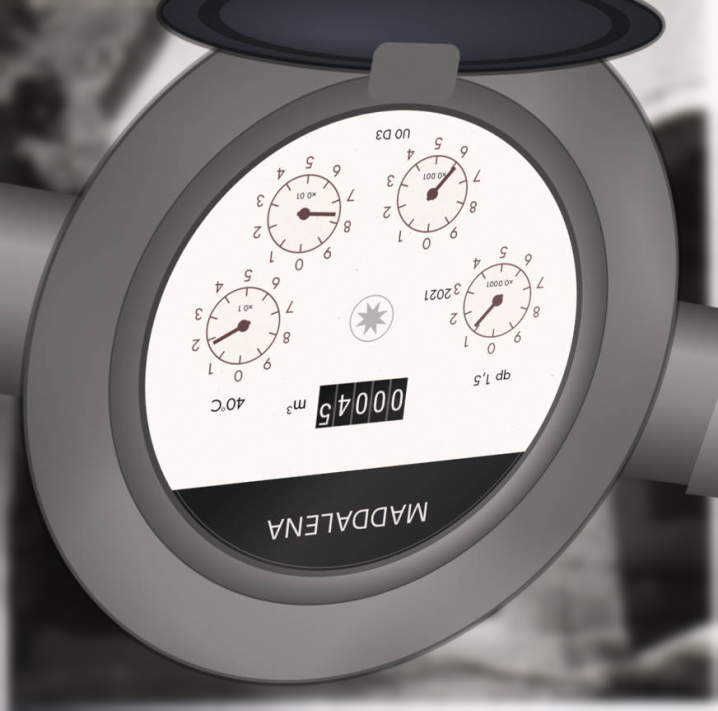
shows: 45.1761 m³
